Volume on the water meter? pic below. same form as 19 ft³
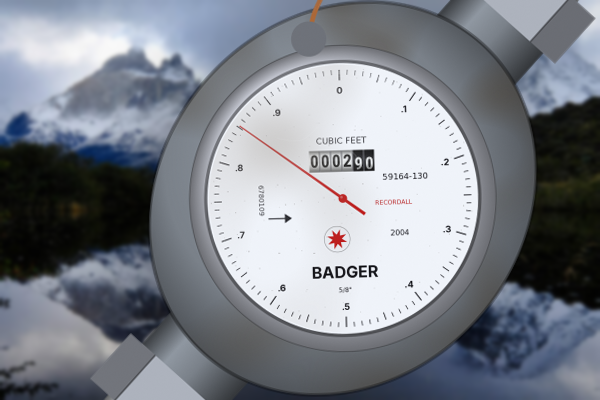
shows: 289.85 ft³
